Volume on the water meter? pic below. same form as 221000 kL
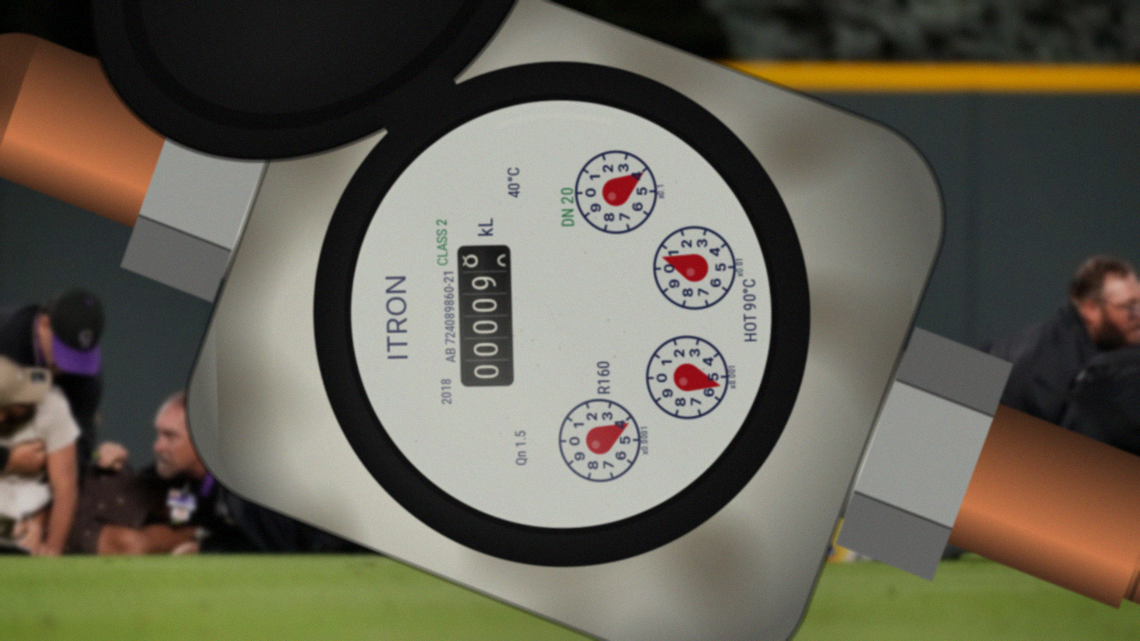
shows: 98.4054 kL
